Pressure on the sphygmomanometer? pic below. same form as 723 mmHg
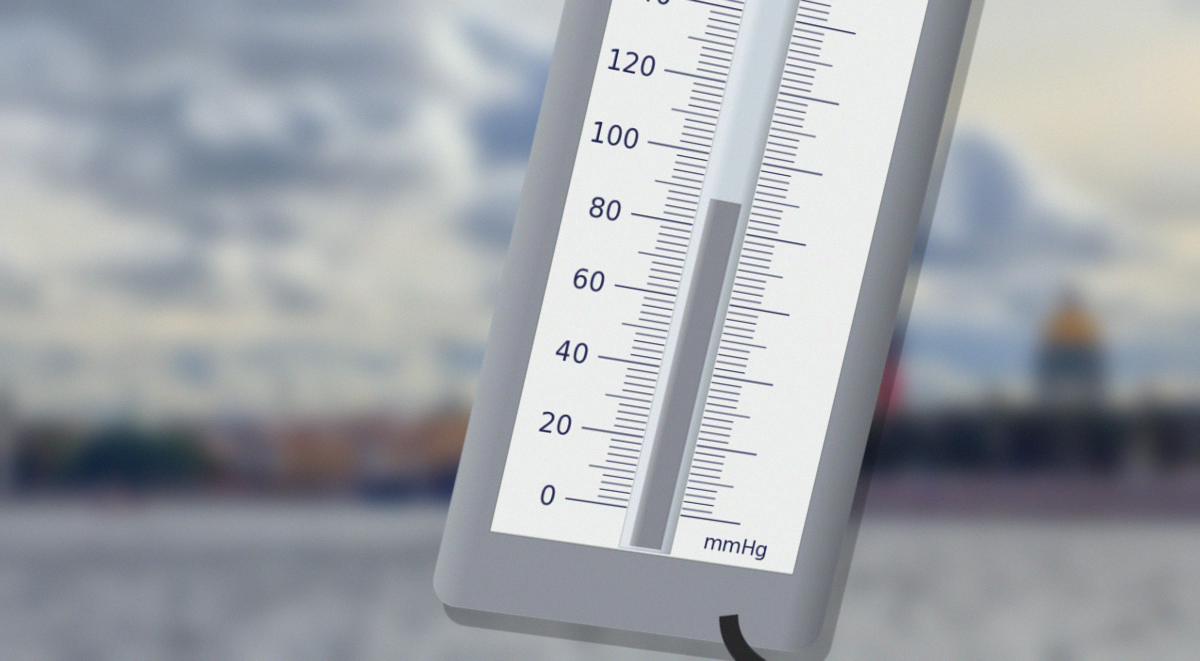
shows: 88 mmHg
